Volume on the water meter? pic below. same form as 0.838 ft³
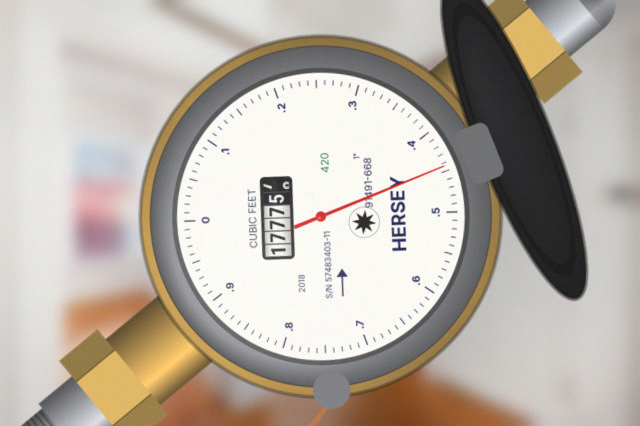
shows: 177757.44 ft³
